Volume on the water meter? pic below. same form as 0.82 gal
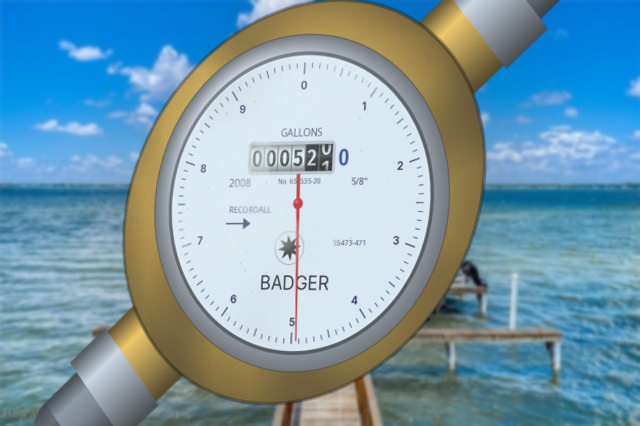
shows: 5204.9 gal
